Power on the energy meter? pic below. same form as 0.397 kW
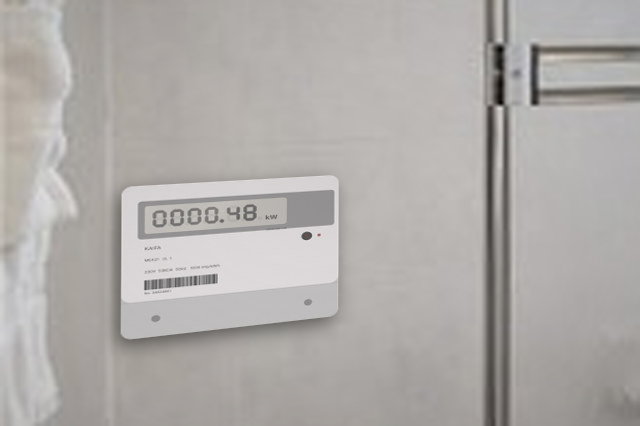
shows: 0.48 kW
